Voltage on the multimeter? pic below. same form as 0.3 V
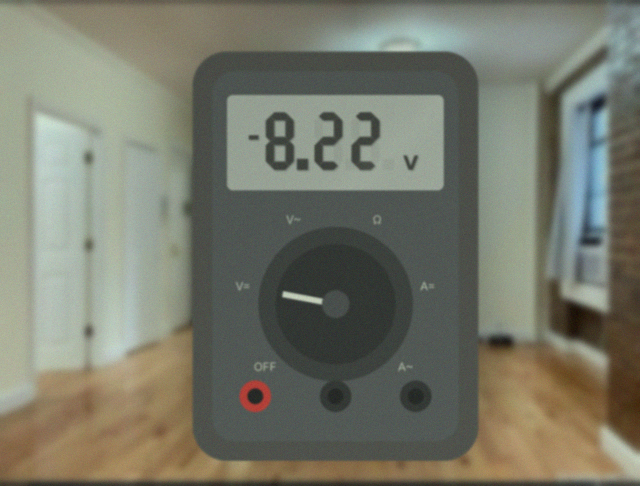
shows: -8.22 V
